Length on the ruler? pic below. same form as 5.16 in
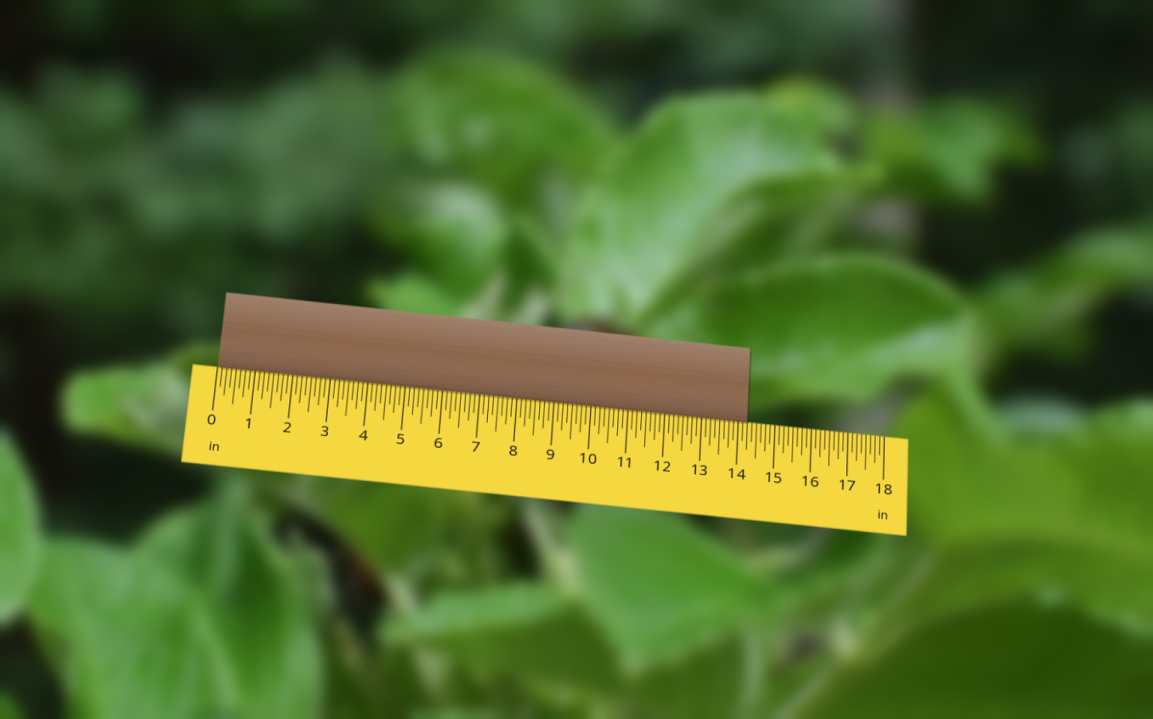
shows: 14.25 in
